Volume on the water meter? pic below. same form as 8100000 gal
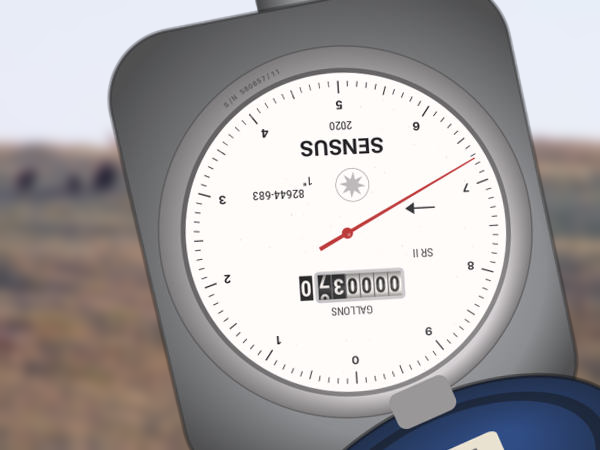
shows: 366.7 gal
